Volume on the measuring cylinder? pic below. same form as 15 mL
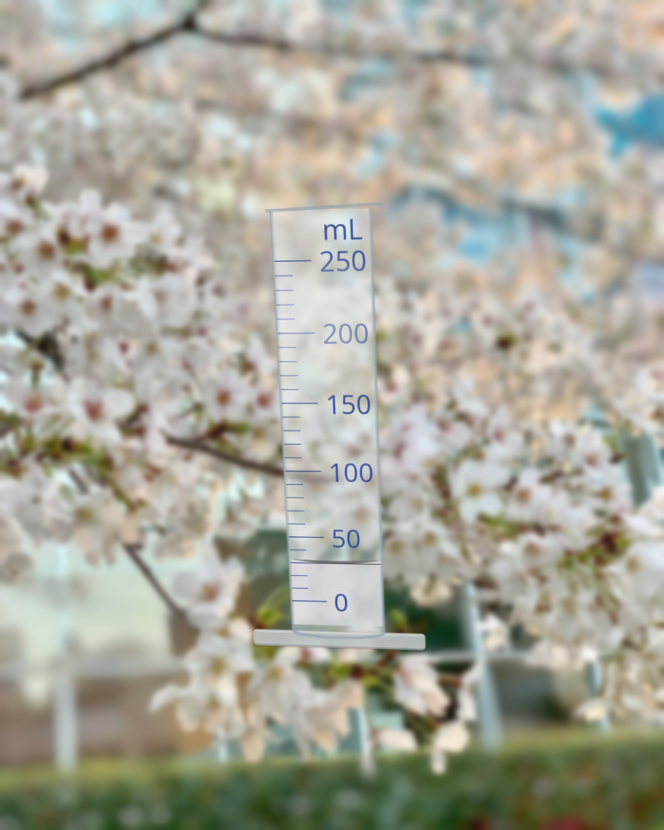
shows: 30 mL
